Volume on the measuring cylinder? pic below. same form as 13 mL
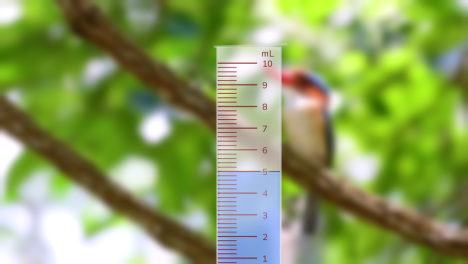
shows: 5 mL
